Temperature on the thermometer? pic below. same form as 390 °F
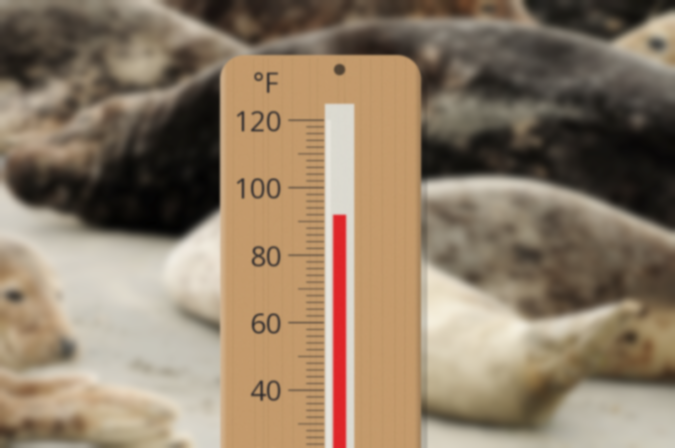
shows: 92 °F
